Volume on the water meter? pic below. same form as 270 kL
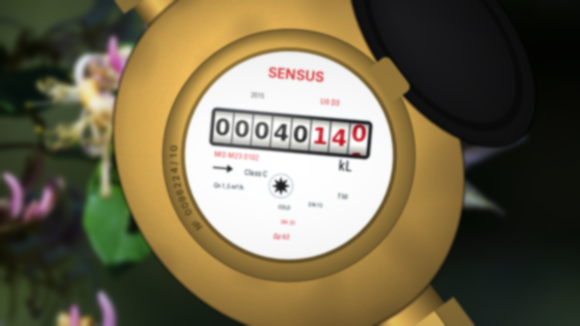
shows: 40.140 kL
